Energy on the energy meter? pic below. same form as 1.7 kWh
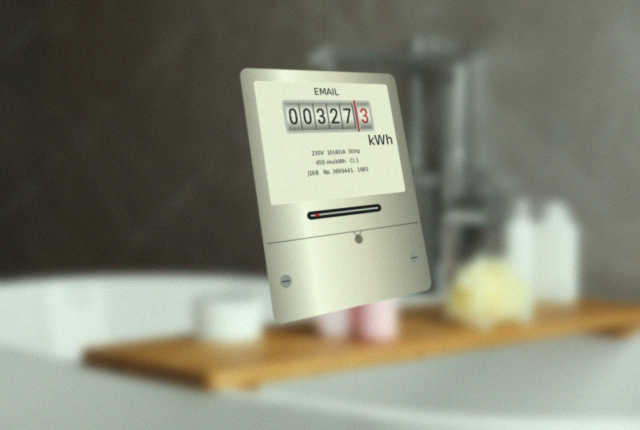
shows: 327.3 kWh
